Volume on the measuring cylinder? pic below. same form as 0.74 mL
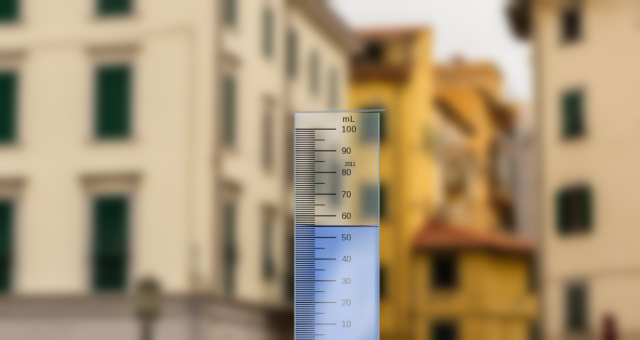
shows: 55 mL
